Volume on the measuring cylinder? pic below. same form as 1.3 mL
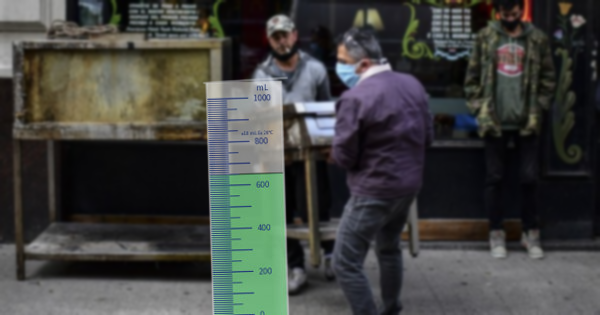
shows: 650 mL
